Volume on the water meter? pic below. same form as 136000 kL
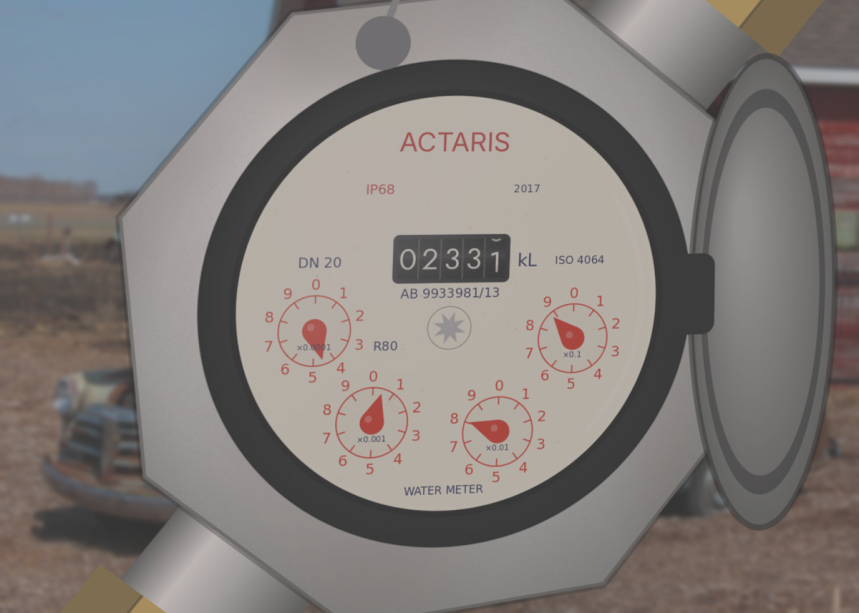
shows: 2330.8804 kL
